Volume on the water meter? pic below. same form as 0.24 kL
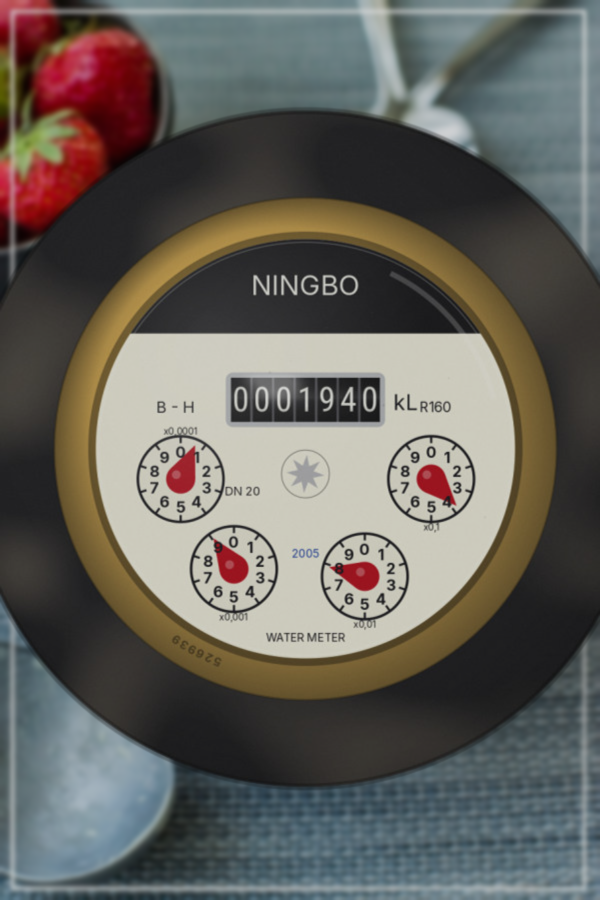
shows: 1940.3790 kL
